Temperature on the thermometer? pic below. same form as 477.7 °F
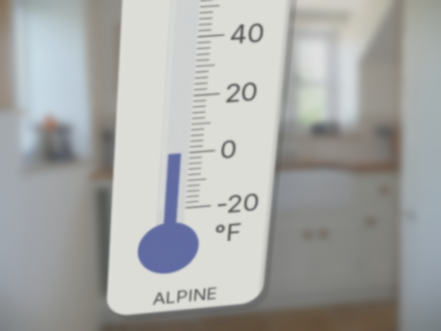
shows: 0 °F
